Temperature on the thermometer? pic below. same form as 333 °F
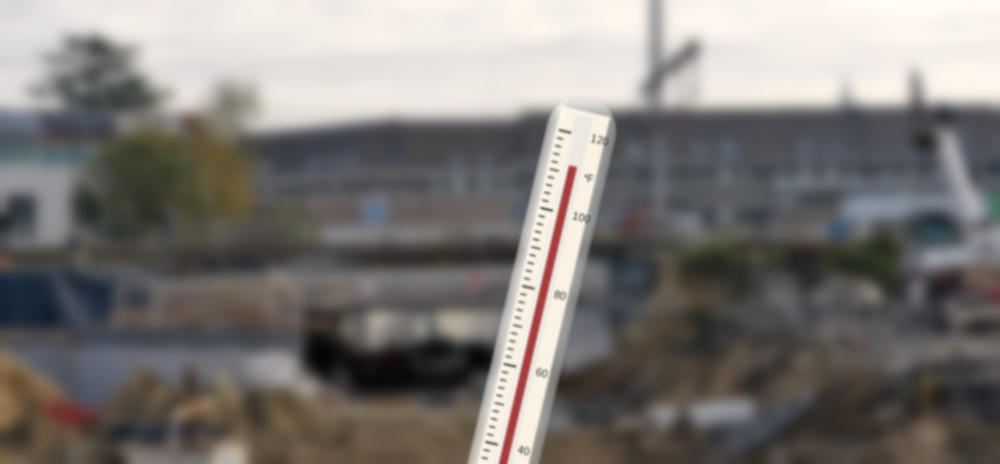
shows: 112 °F
